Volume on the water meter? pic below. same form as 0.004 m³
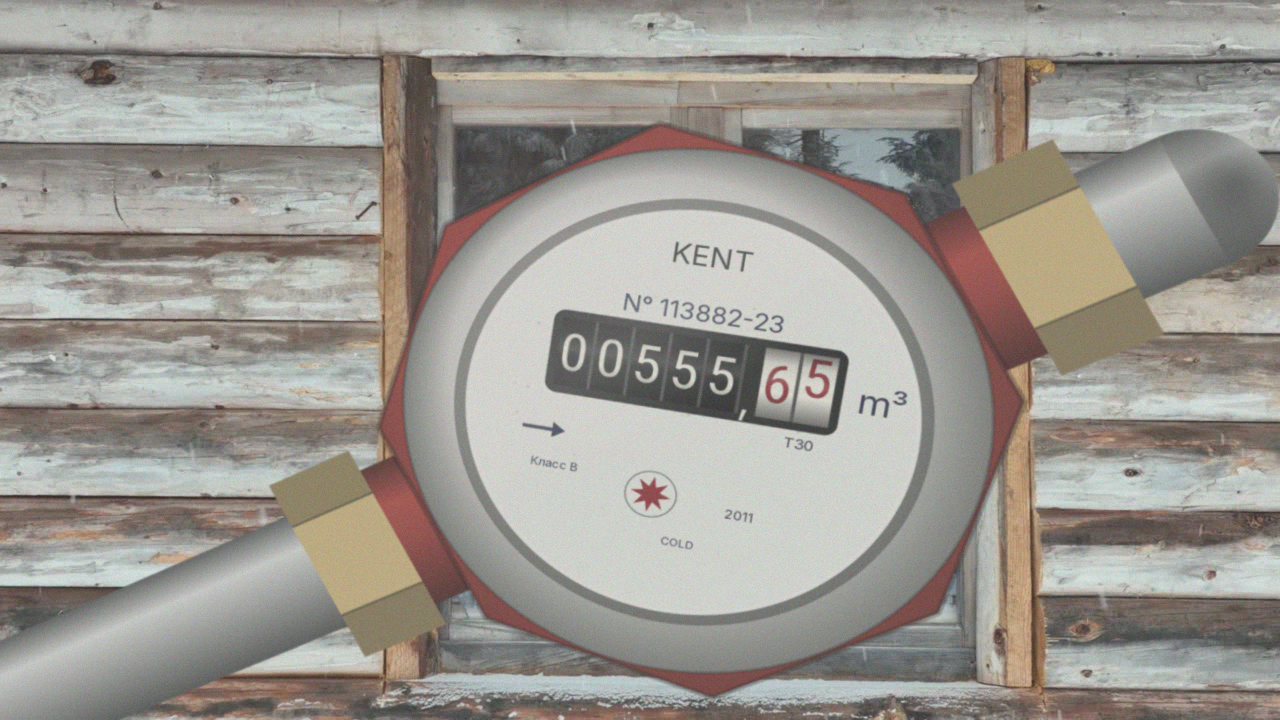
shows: 555.65 m³
